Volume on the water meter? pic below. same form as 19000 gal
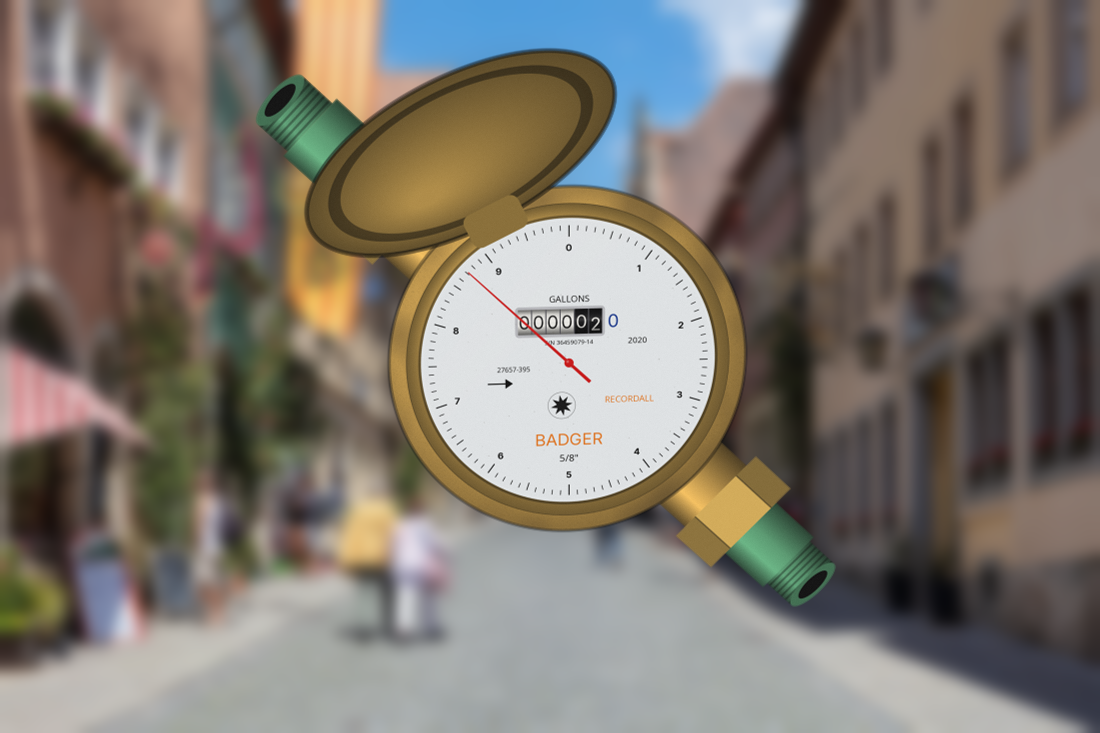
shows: 18.7 gal
